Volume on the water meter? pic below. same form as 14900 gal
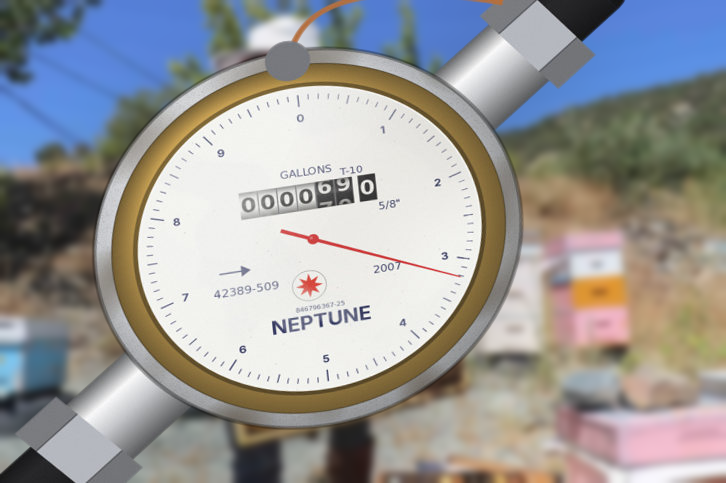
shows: 693.2 gal
